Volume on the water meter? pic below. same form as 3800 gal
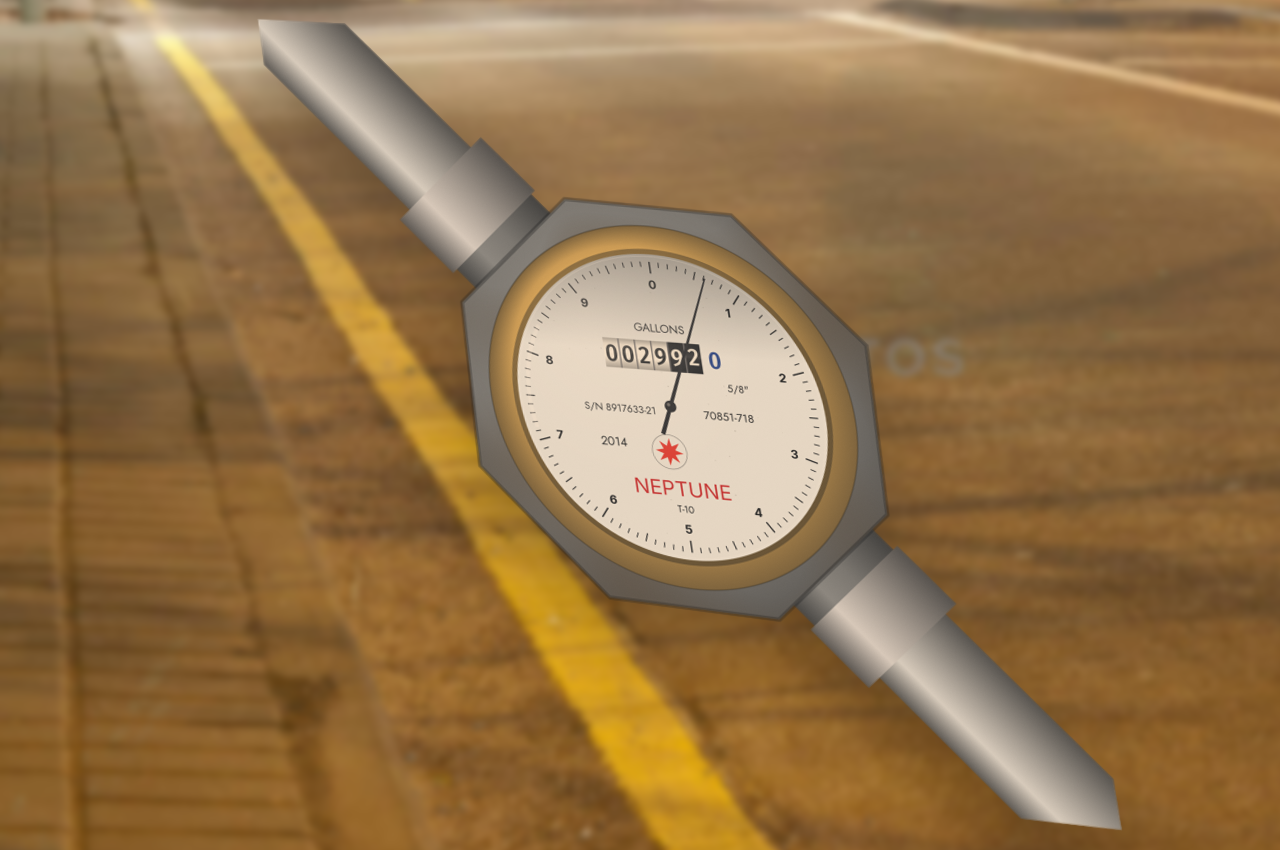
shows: 29920.6 gal
